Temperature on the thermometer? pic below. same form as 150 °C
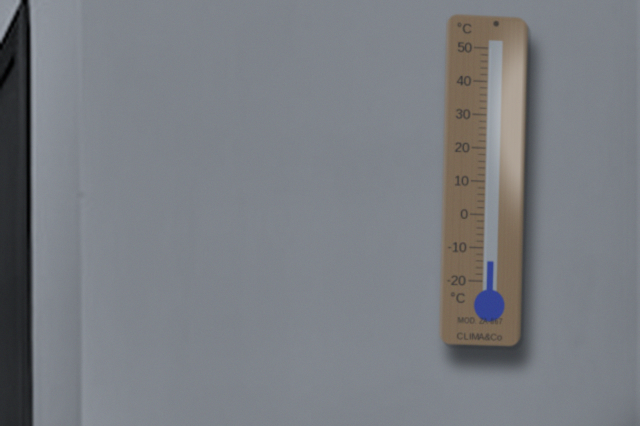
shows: -14 °C
